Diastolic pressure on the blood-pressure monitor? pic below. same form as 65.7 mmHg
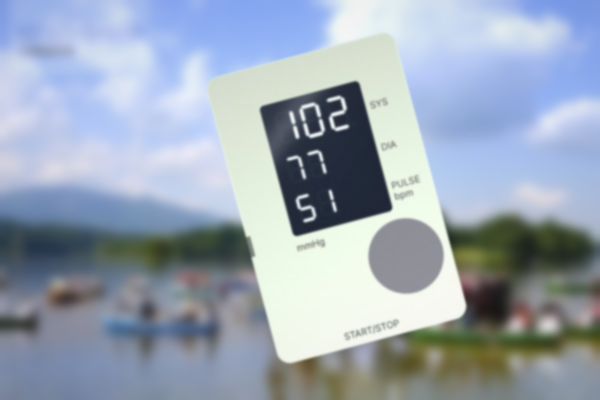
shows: 77 mmHg
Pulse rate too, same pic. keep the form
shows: 51 bpm
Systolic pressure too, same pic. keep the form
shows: 102 mmHg
